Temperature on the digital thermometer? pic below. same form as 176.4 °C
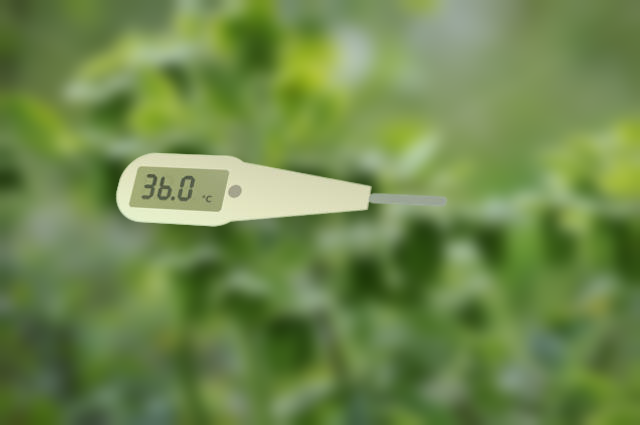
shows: 36.0 °C
